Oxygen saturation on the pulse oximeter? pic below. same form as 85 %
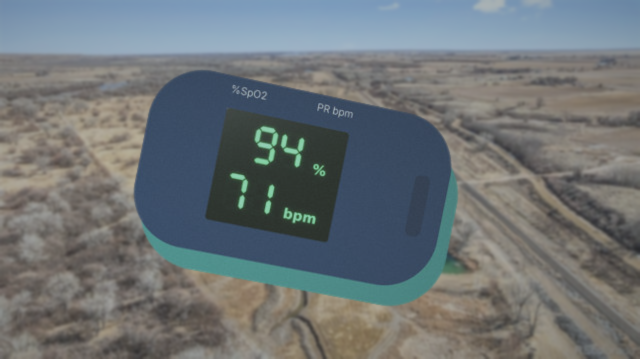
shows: 94 %
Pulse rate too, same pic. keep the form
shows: 71 bpm
